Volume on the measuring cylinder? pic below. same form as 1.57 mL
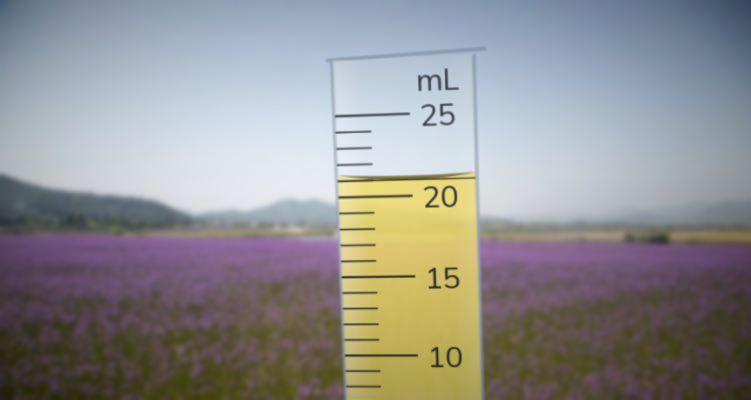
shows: 21 mL
